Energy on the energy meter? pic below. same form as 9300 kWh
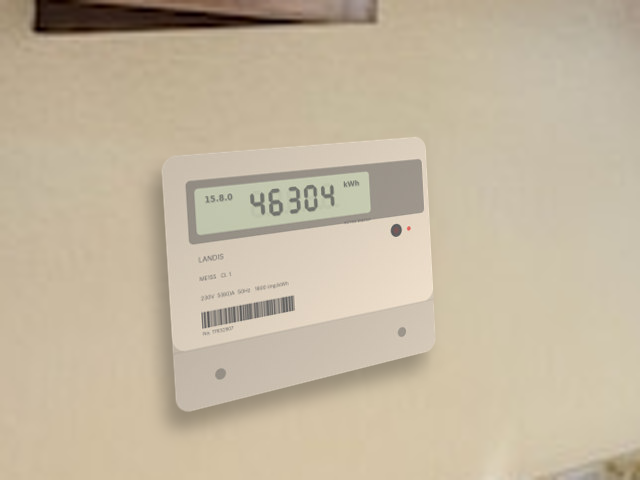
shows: 46304 kWh
